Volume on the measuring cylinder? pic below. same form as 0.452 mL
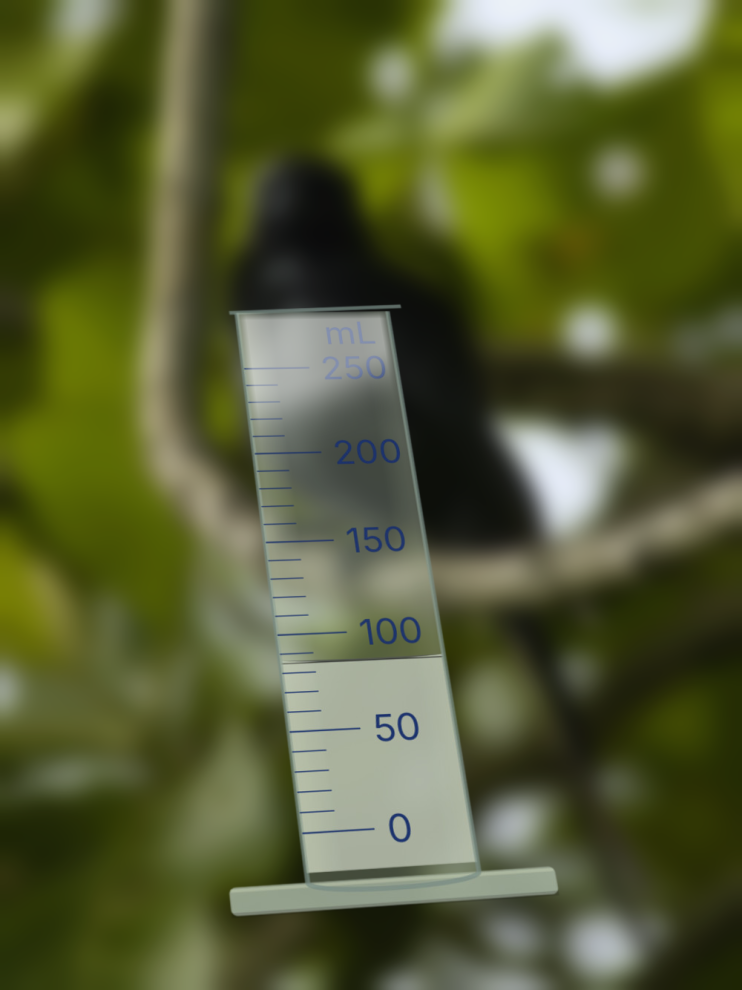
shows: 85 mL
